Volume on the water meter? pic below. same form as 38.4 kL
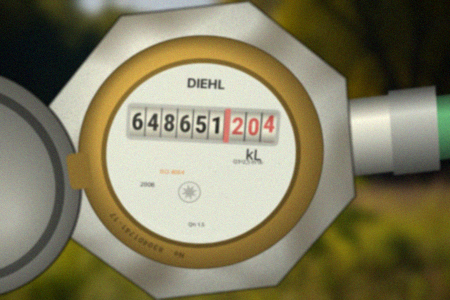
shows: 648651.204 kL
